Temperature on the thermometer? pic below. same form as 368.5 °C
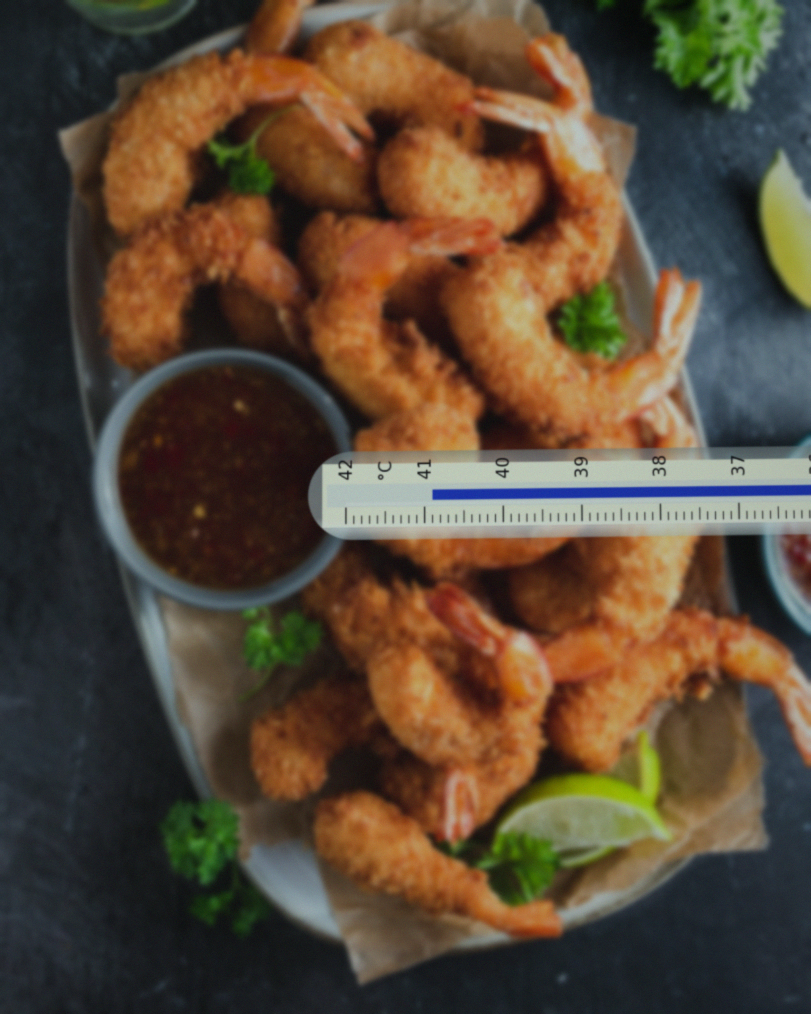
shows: 40.9 °C
